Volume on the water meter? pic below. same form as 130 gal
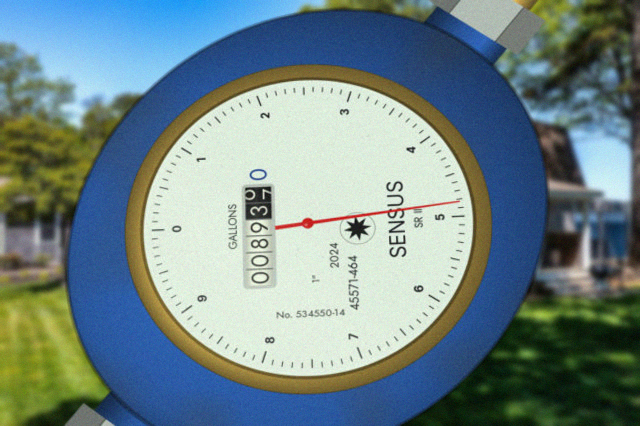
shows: 89364.8 gal
